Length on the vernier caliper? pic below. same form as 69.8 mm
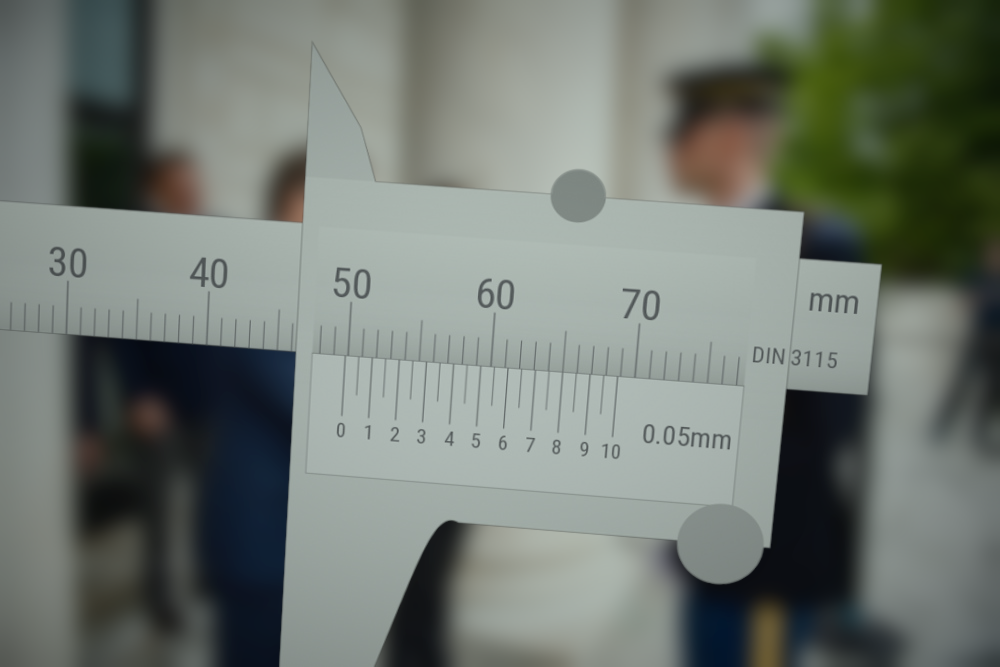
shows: 49.8 mm
